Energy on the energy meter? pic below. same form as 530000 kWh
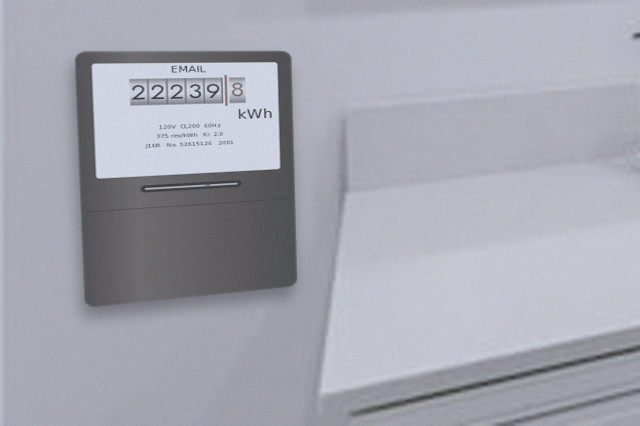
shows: 22239.8 kWh
